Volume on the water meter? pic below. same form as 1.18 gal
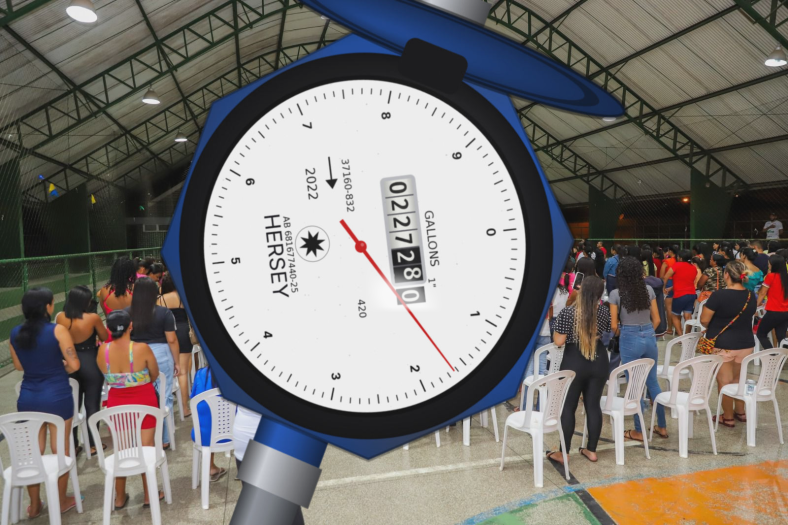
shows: 227281.6 gal
